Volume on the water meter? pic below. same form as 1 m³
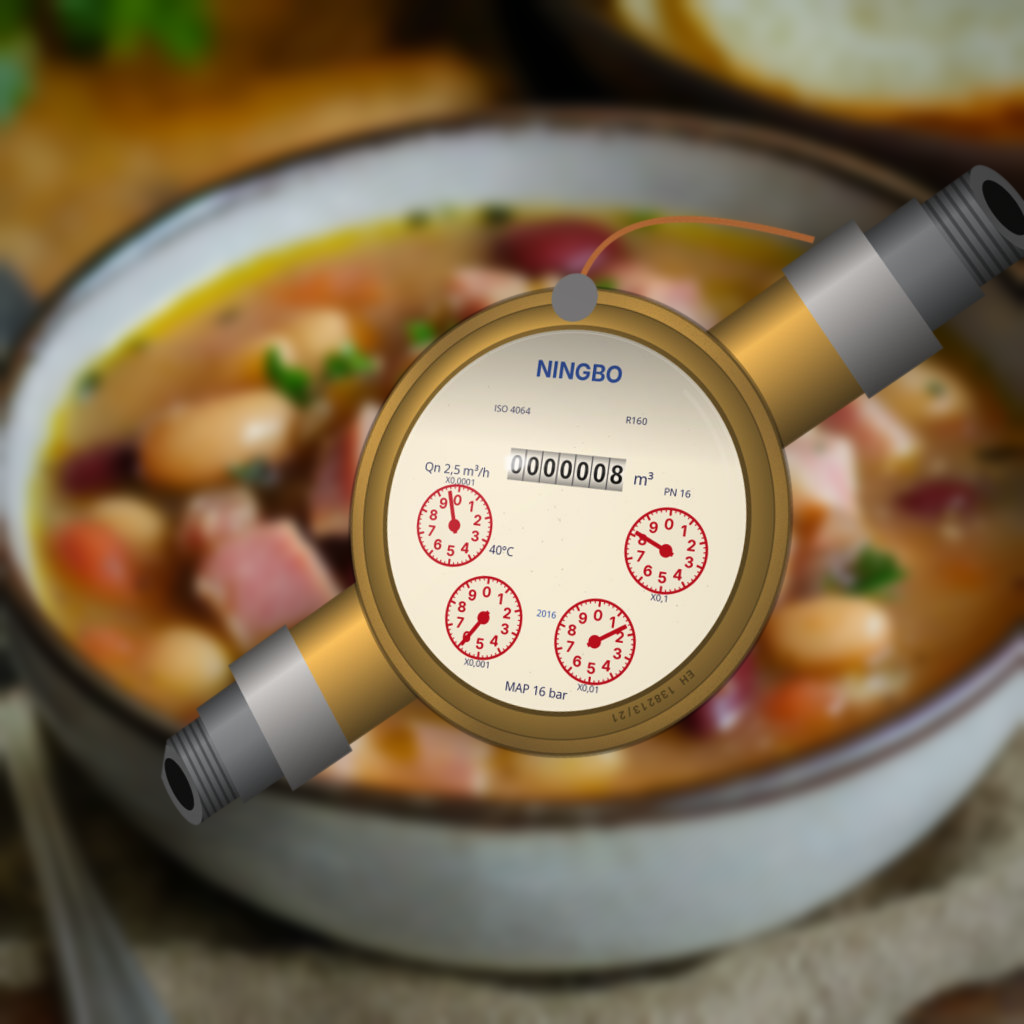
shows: 8.8159 m³
